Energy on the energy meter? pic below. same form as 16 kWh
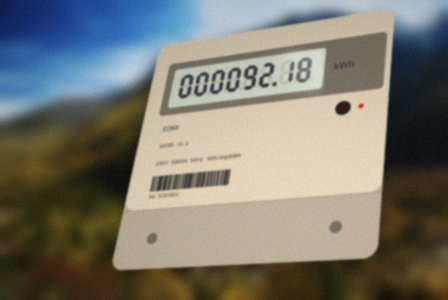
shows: 92.18 kWh
